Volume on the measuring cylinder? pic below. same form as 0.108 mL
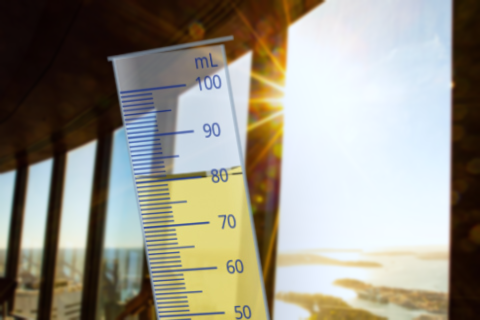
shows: 80 mL
